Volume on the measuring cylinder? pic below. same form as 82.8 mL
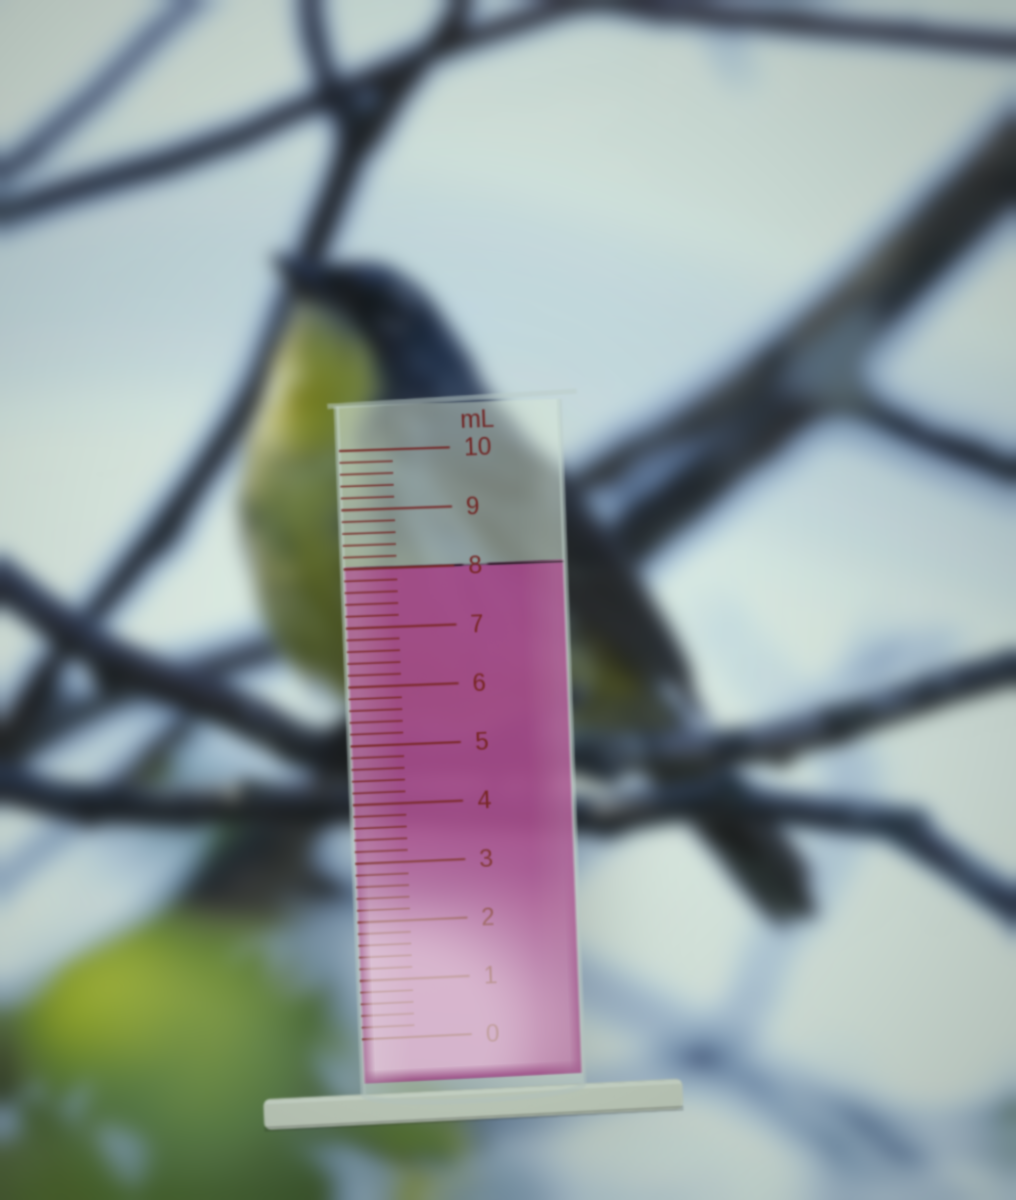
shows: 8 mL
